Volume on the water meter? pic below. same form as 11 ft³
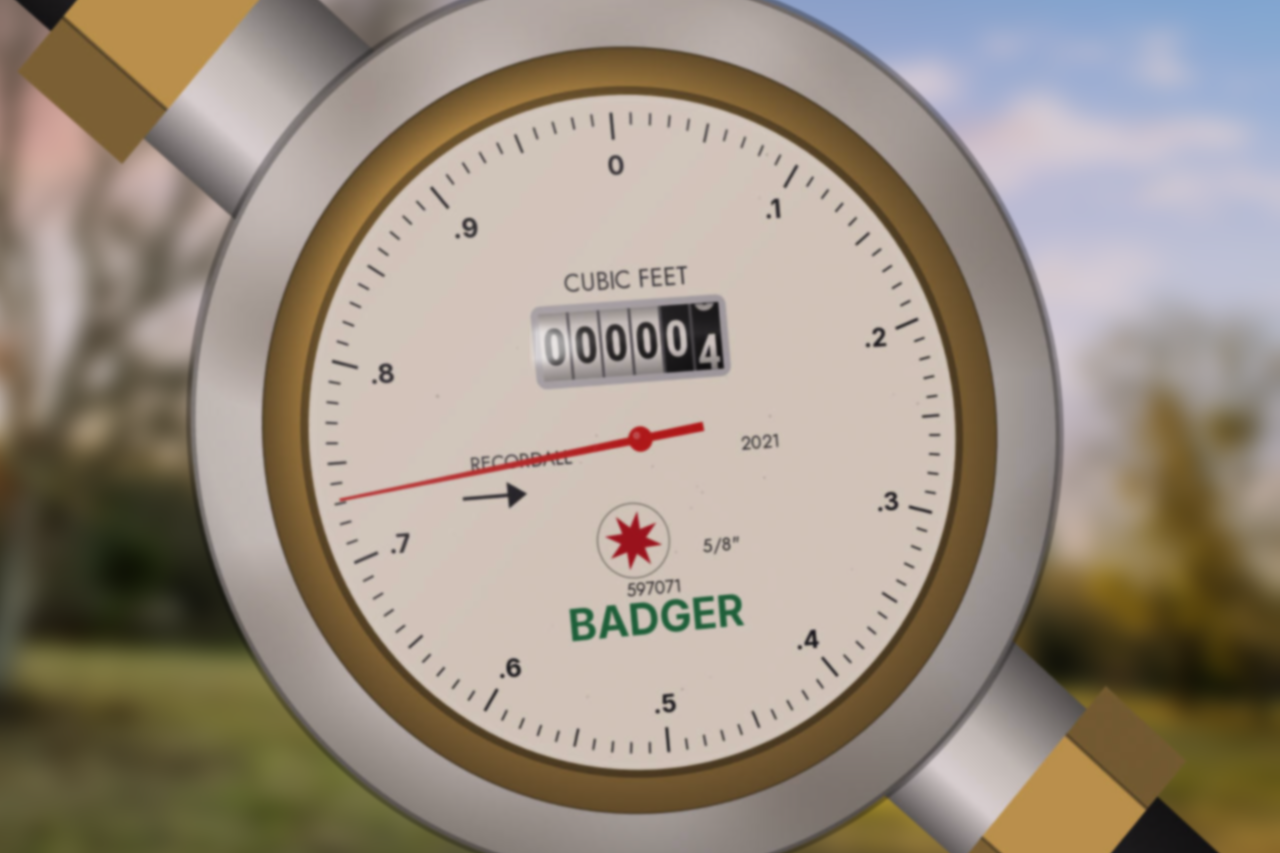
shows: 3.73 ft³
